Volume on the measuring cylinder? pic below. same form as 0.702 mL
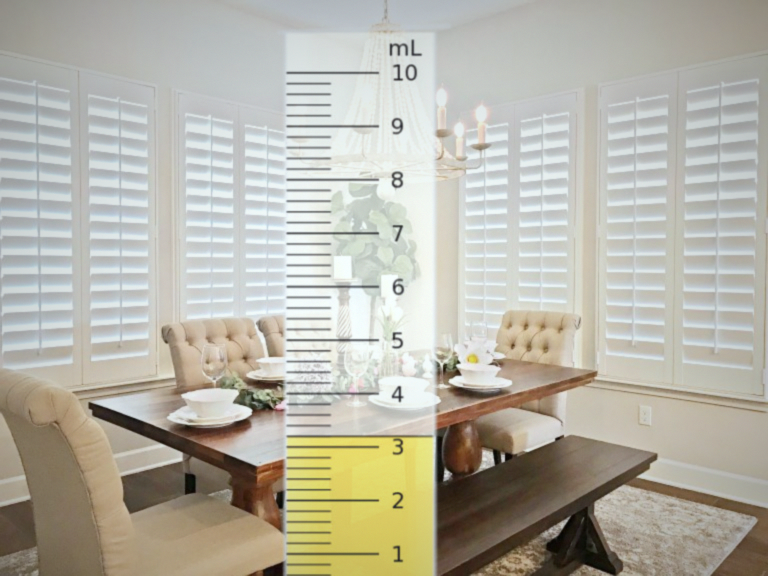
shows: 3.2 mL
